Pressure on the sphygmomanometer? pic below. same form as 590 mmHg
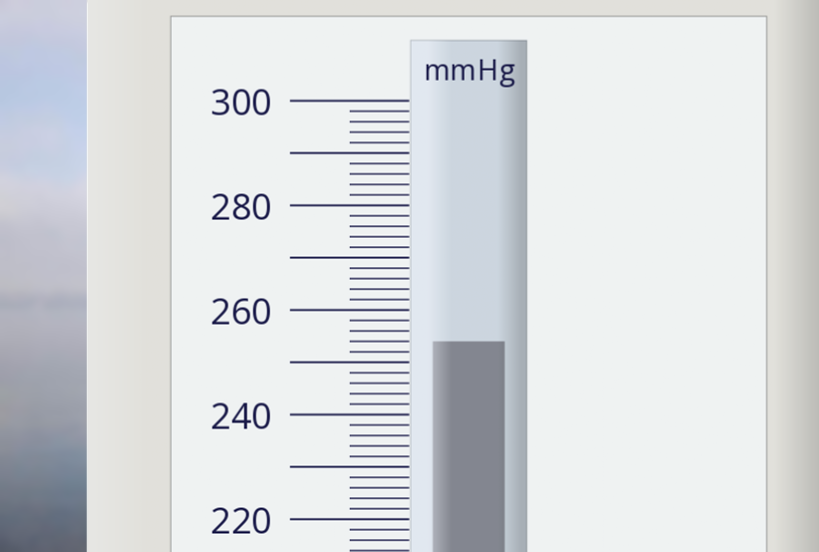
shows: 254 mmHg
